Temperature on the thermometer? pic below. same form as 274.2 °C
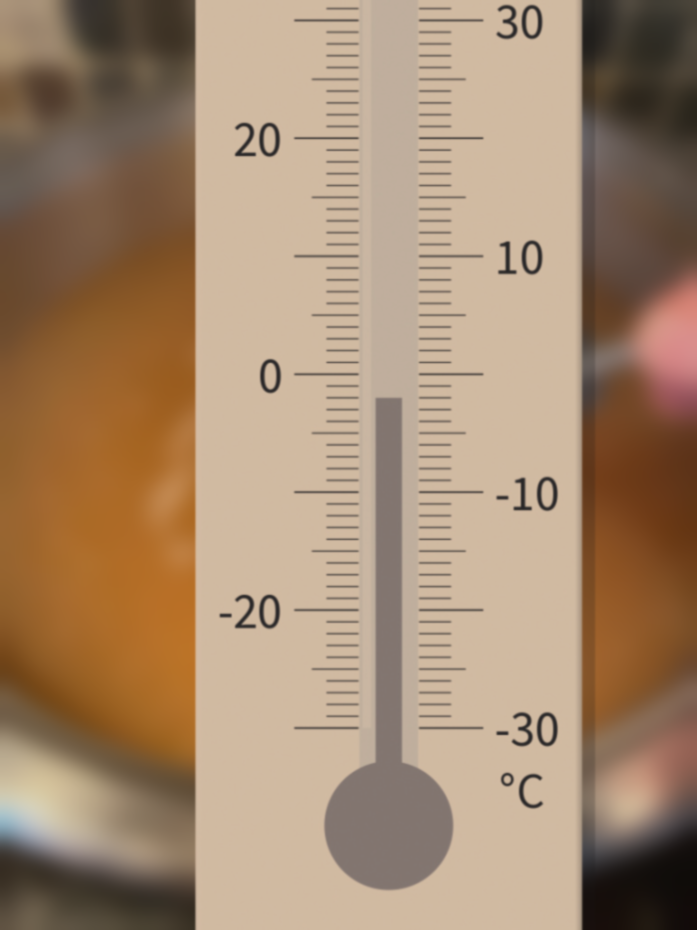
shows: -2 °C
